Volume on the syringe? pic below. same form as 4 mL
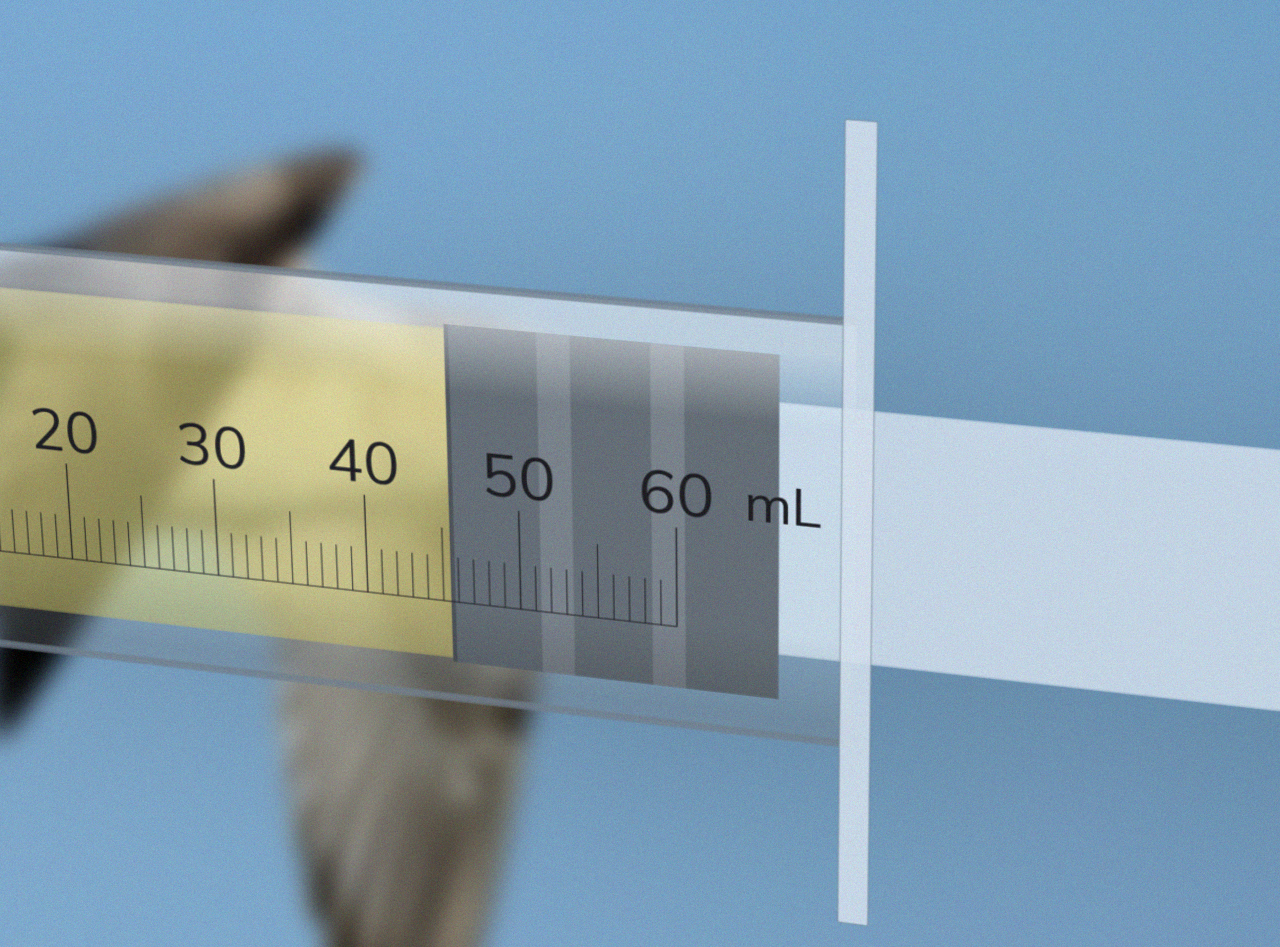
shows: 45.5 mL
